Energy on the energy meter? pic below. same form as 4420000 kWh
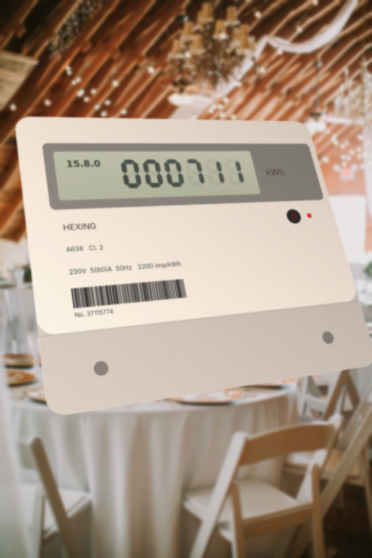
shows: 711 kWh
